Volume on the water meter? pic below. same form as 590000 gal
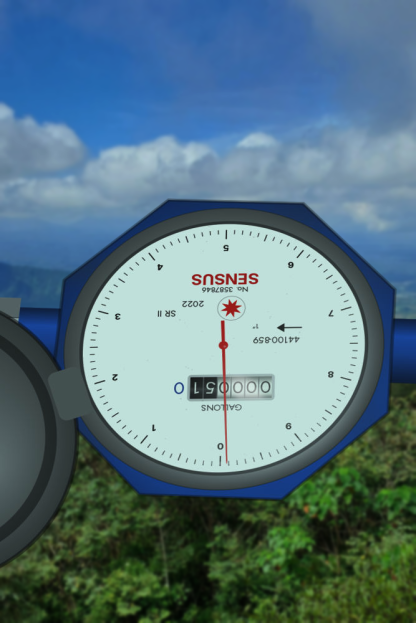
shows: 509.9 gal
